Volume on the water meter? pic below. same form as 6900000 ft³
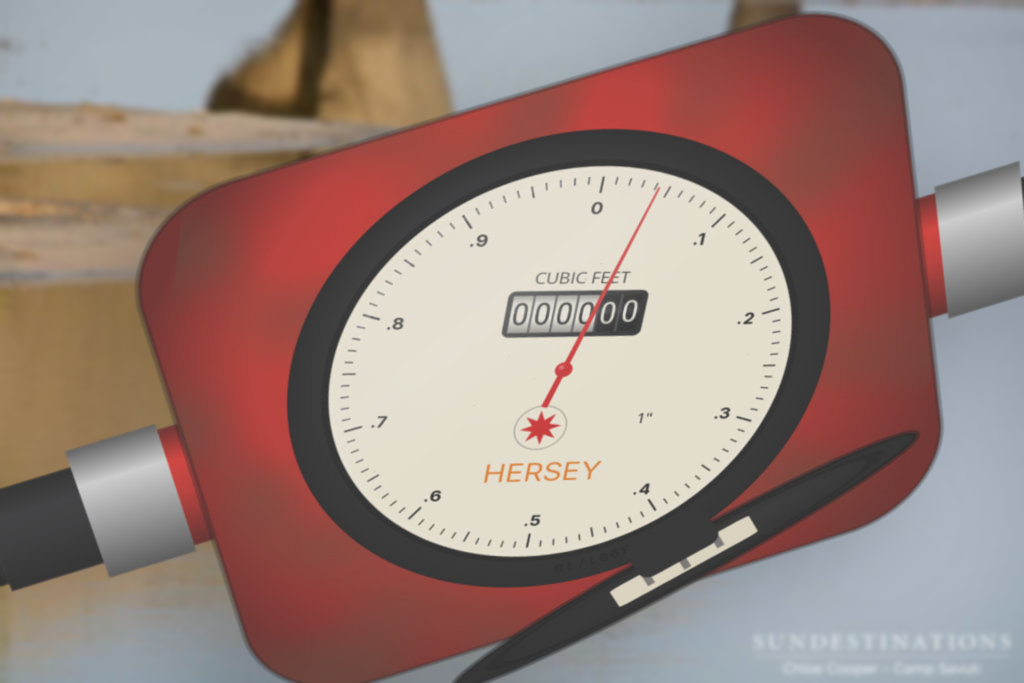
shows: 0.04 ft³
